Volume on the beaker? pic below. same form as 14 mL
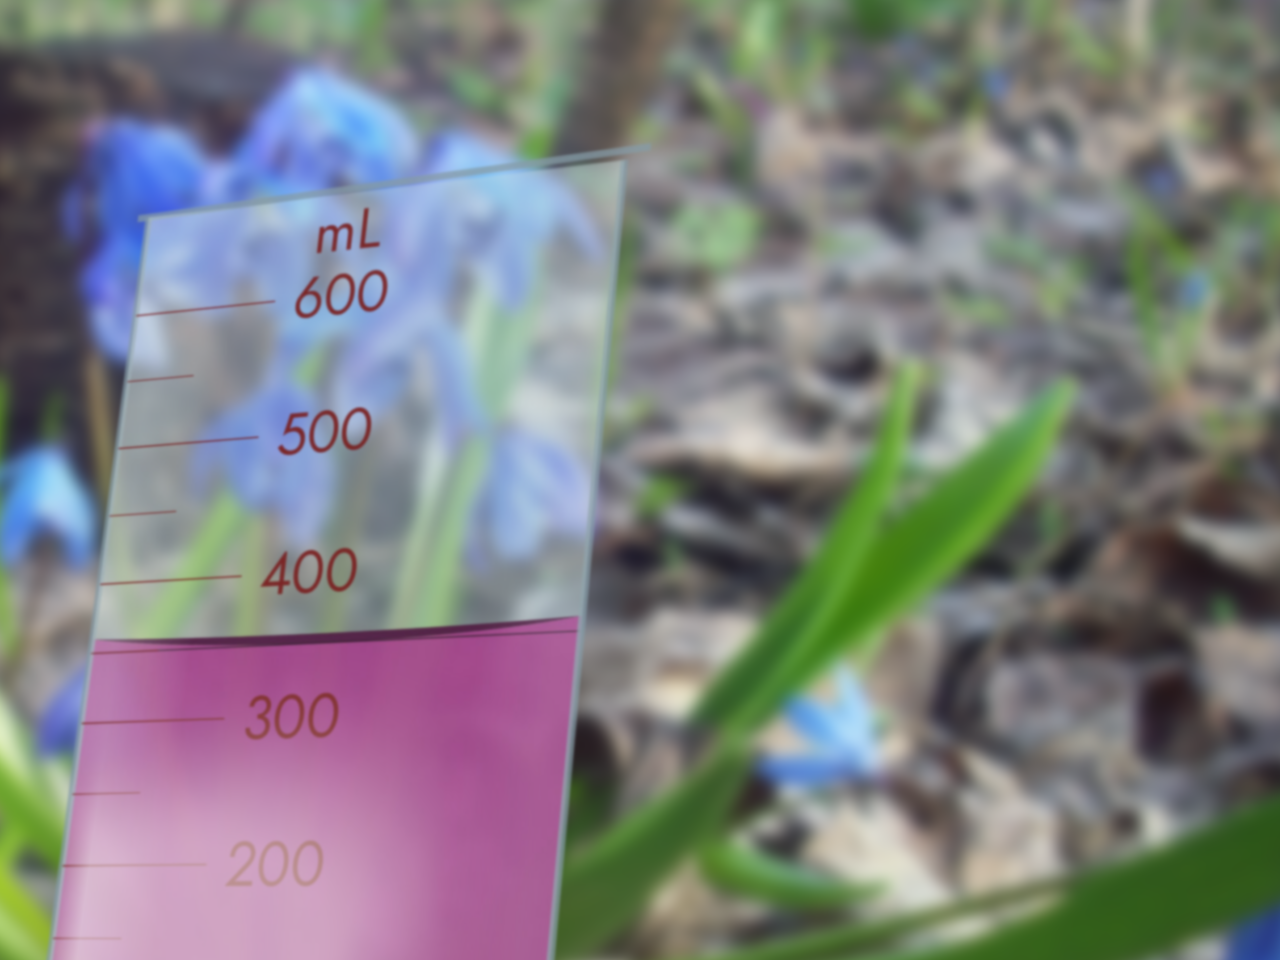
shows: 350 mL
